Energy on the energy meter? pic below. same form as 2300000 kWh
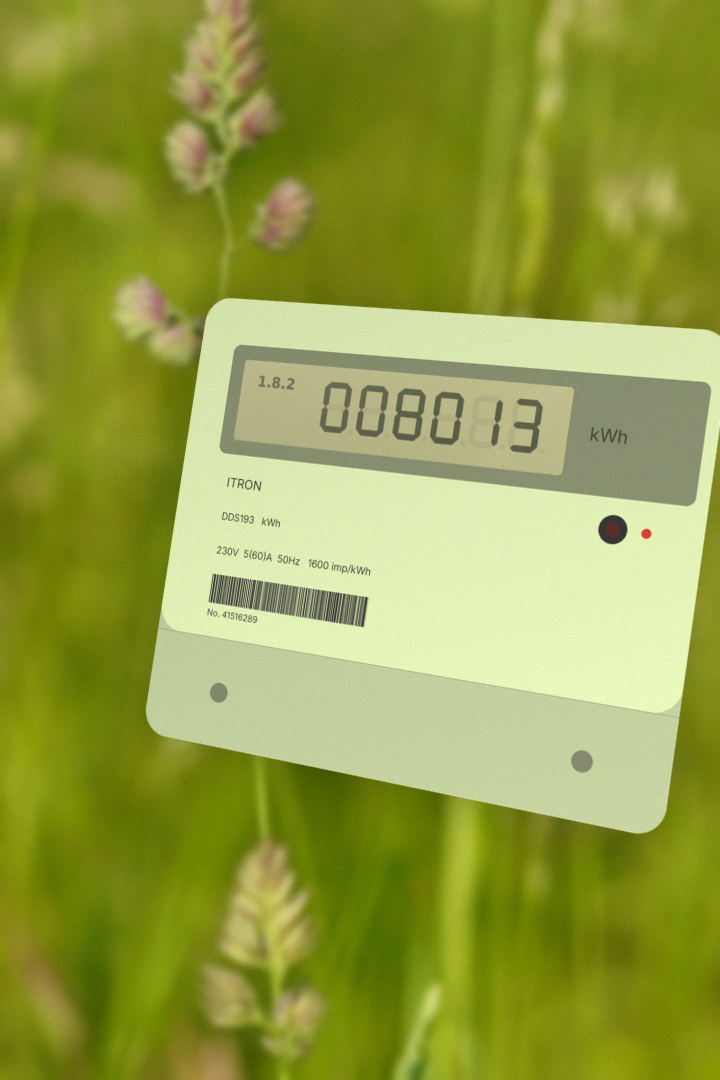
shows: 8013 kWh
